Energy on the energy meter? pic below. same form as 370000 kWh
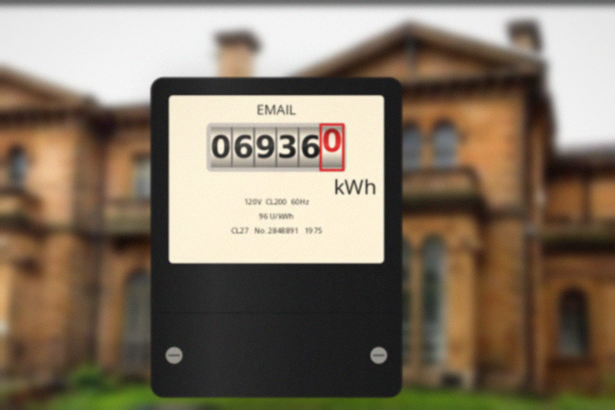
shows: 6936.0 kWh
